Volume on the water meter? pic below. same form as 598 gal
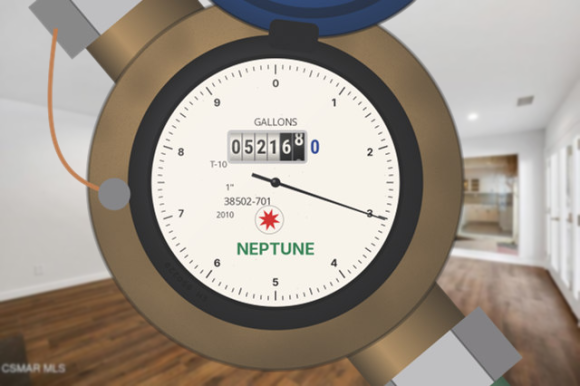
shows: 521683.0 gal
